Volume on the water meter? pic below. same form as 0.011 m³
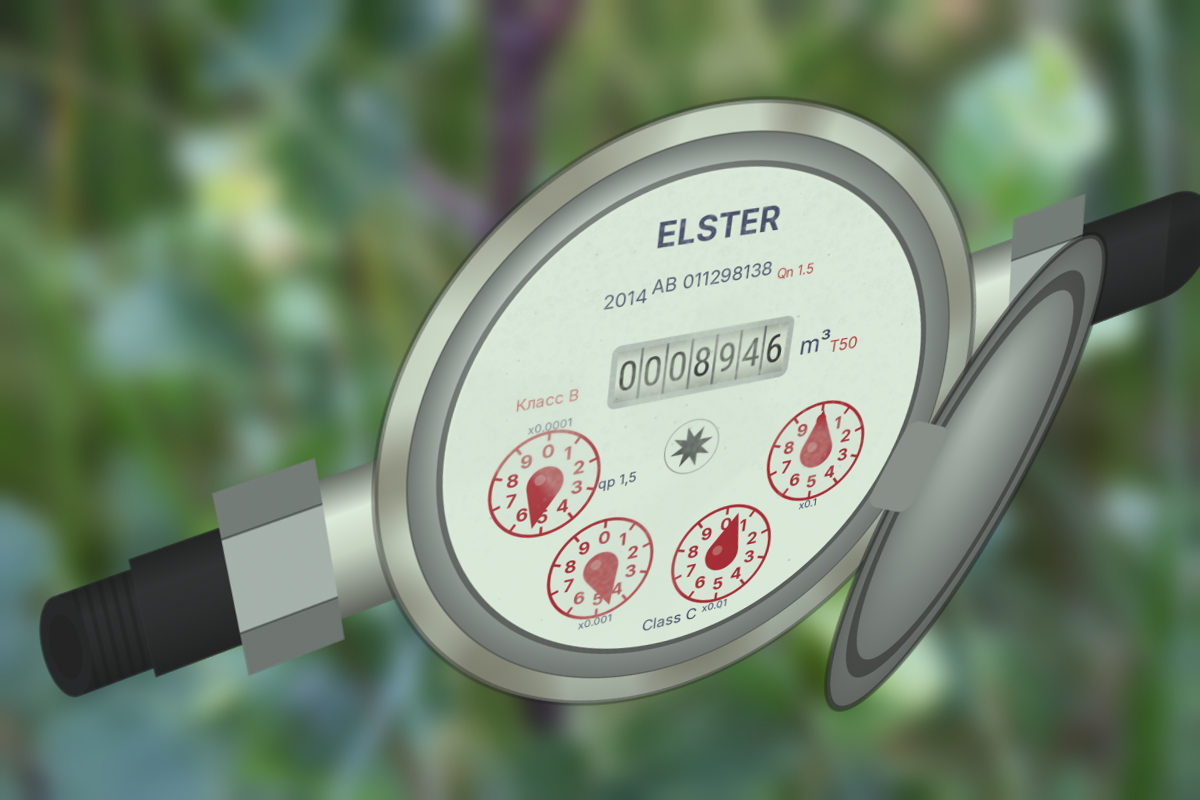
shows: 8946.0045 m³
